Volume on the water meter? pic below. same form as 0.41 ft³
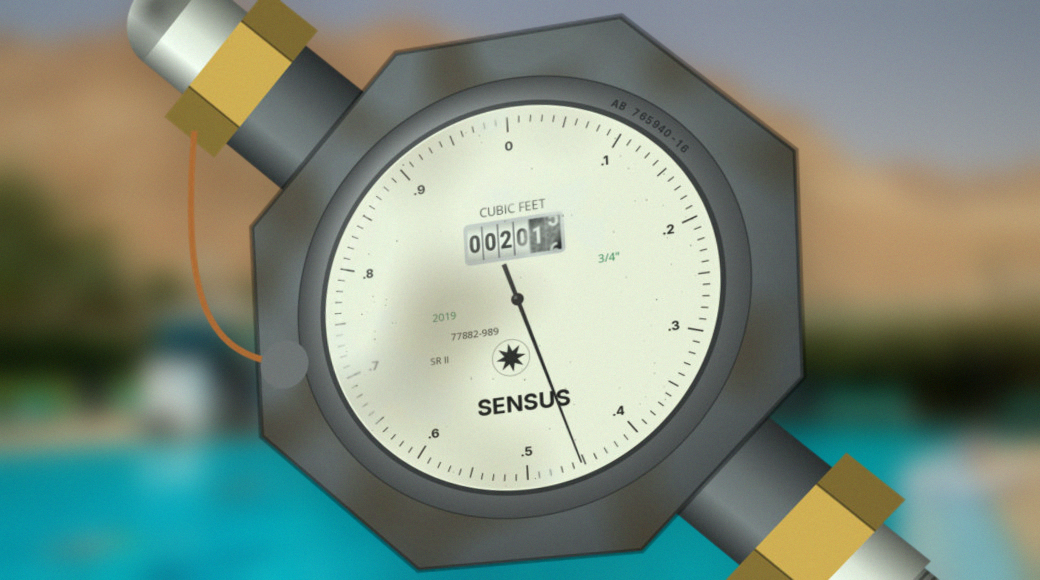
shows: 2015.45 ft³
